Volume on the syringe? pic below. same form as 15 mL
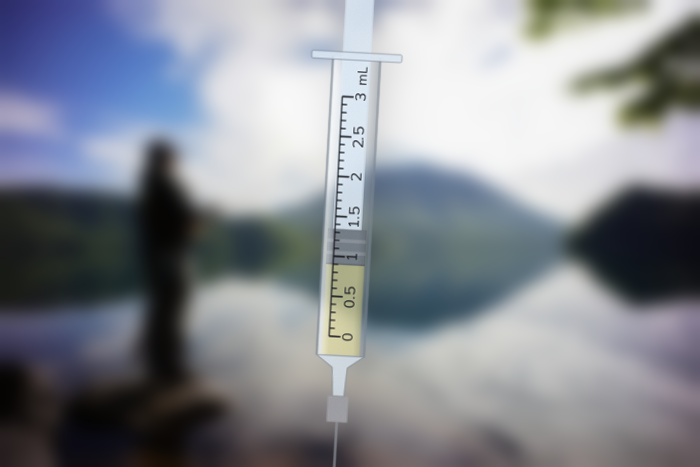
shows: 0.9 mL
